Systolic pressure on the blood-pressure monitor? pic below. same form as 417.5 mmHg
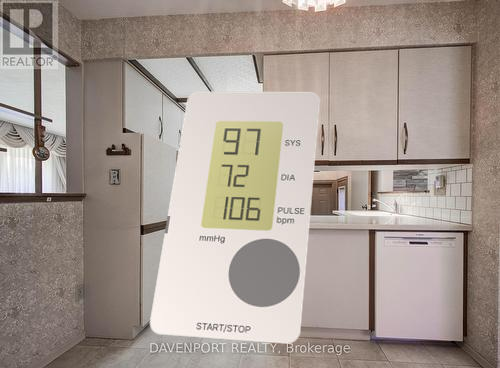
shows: 97 mmHg
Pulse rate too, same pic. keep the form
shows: 106 bpm
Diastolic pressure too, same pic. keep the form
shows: 72 mmHg
